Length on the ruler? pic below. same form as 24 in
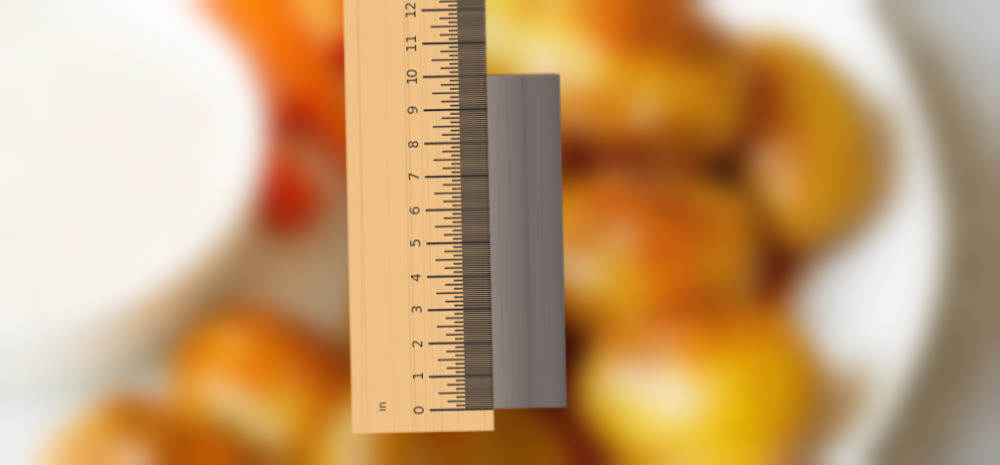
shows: 10 in
